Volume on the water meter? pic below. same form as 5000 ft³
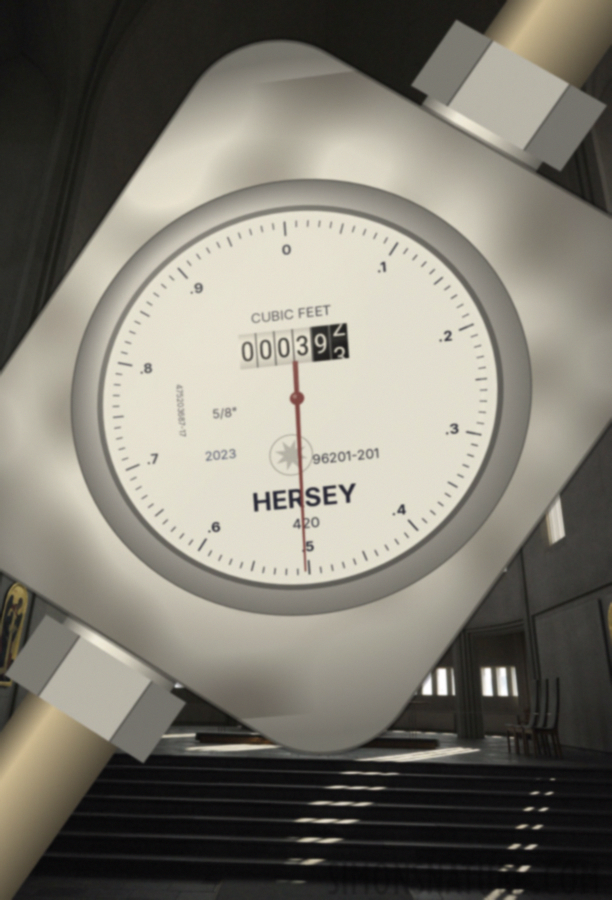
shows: 392.50 ft³
